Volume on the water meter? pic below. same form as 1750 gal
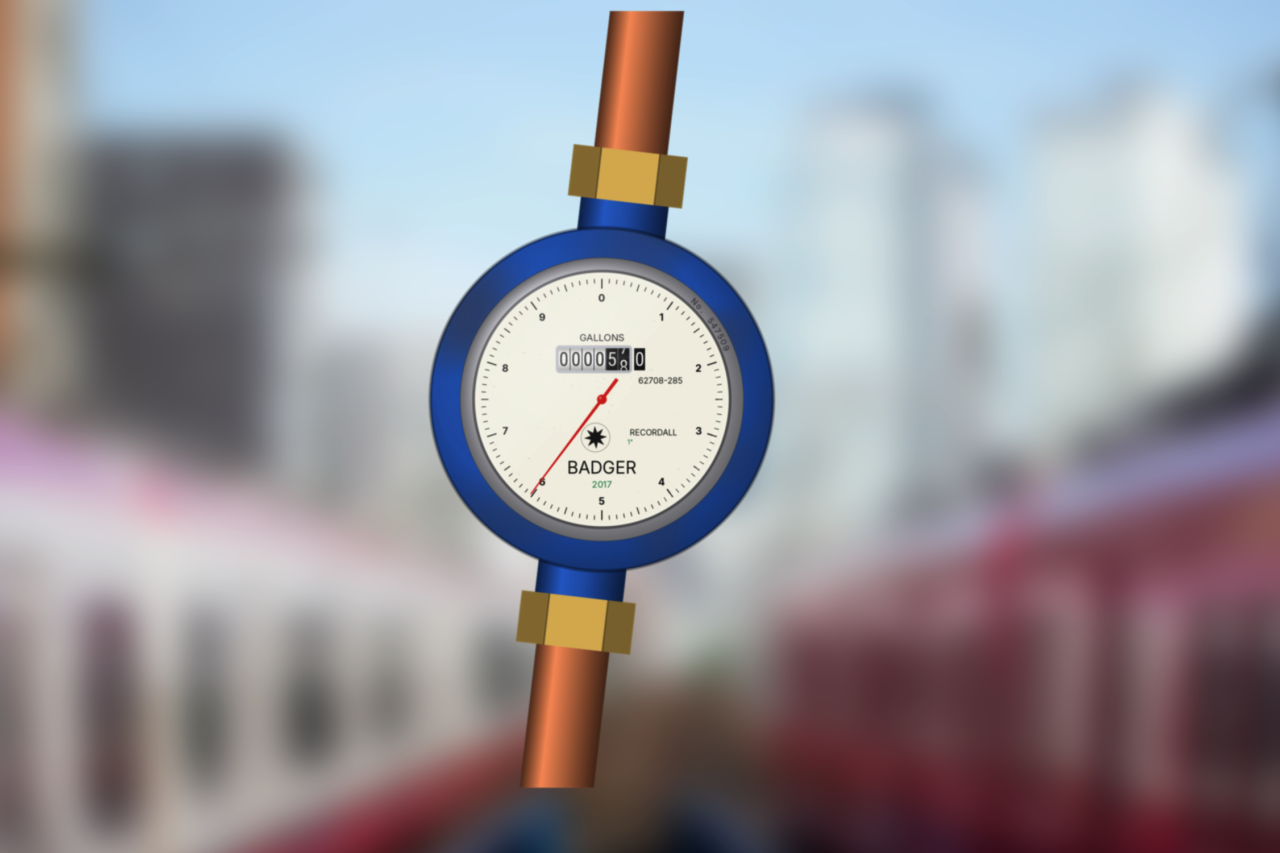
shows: 576.0 gal
